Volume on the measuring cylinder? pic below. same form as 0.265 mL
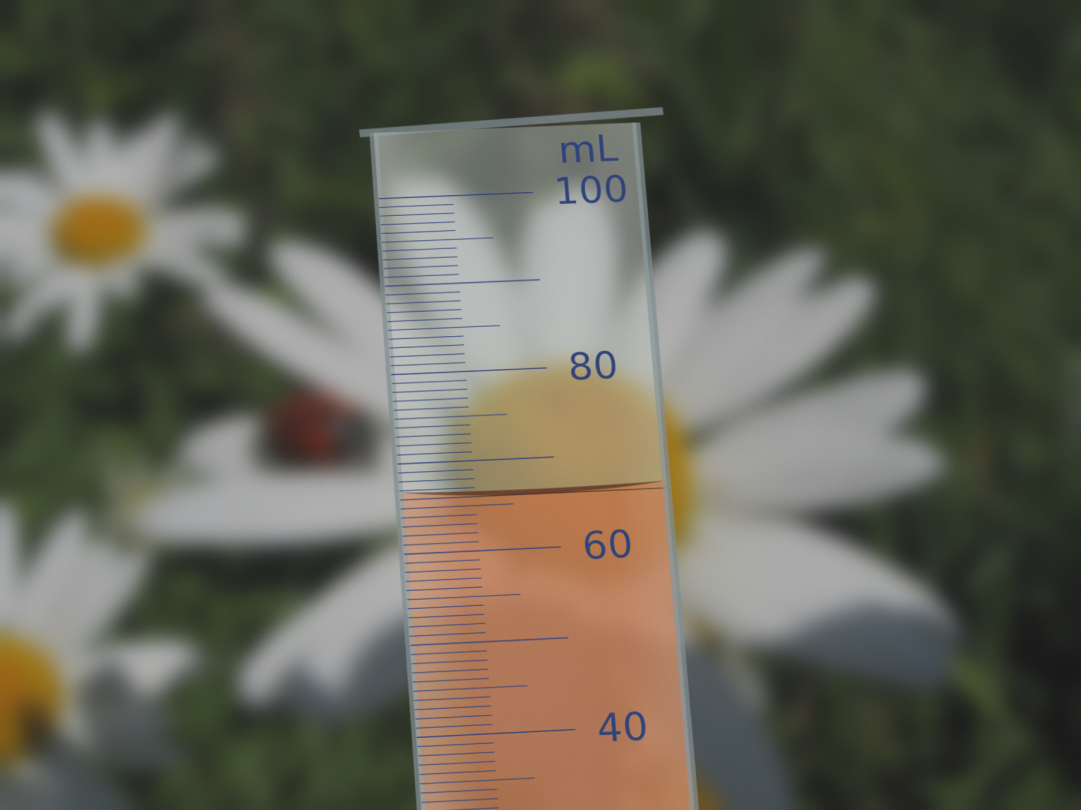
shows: 66 mL
